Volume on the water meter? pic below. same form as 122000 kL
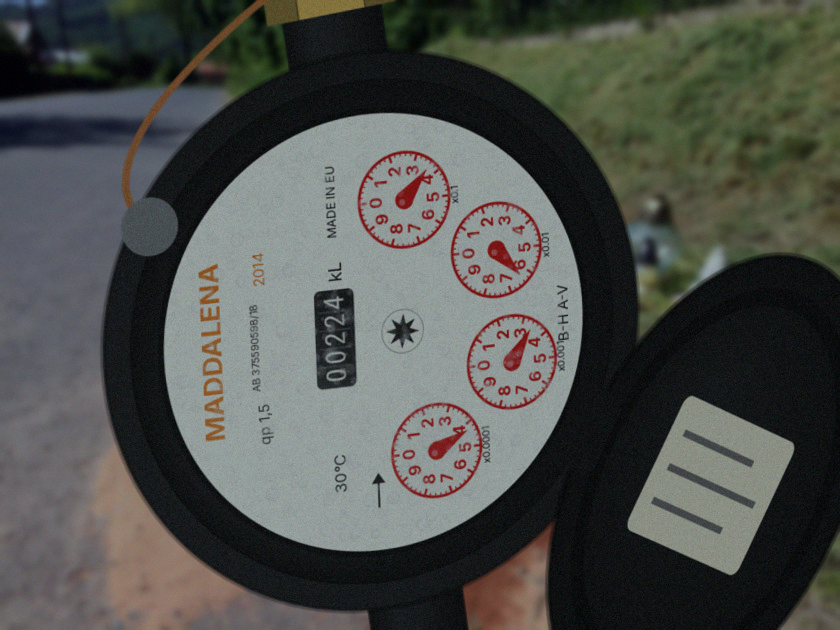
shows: 224.3634 kL
